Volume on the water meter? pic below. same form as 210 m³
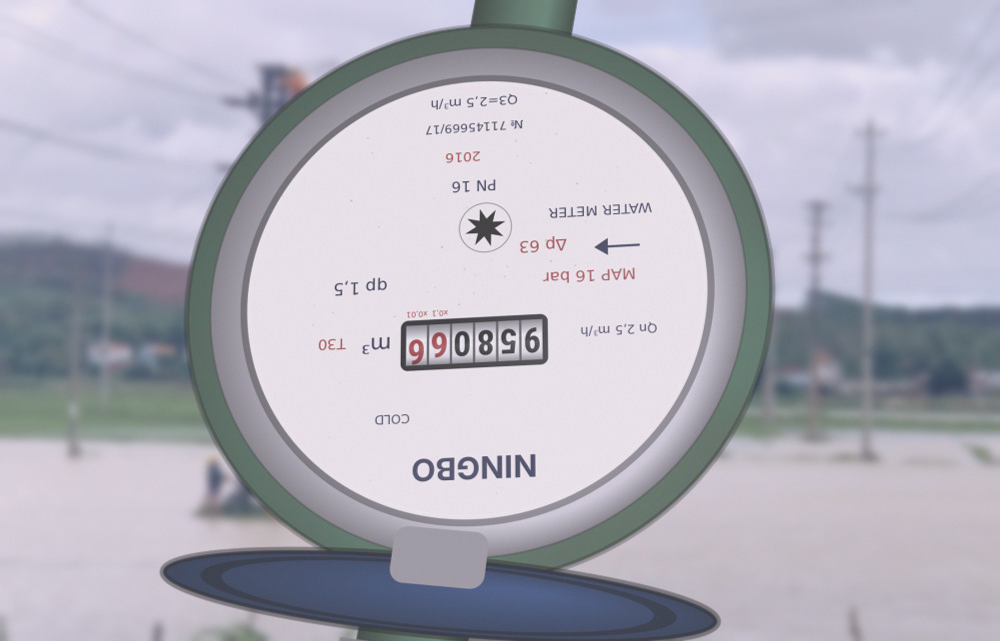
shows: 9580.66 m³
